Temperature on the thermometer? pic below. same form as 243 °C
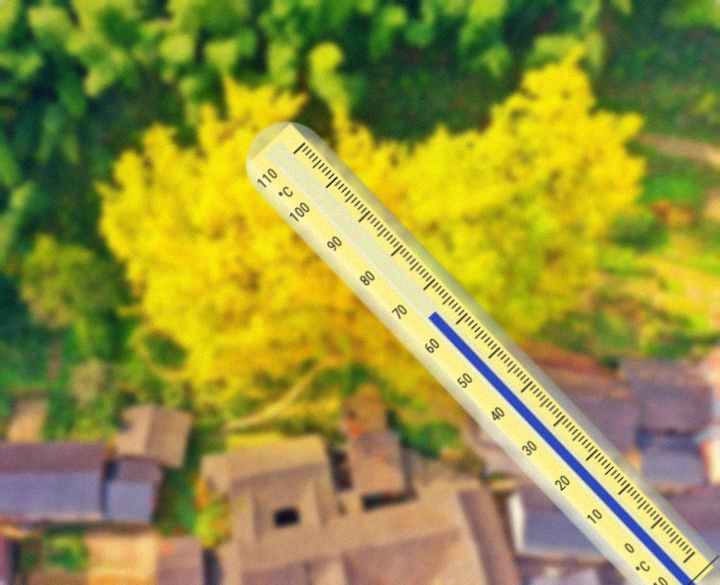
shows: 65 °C
